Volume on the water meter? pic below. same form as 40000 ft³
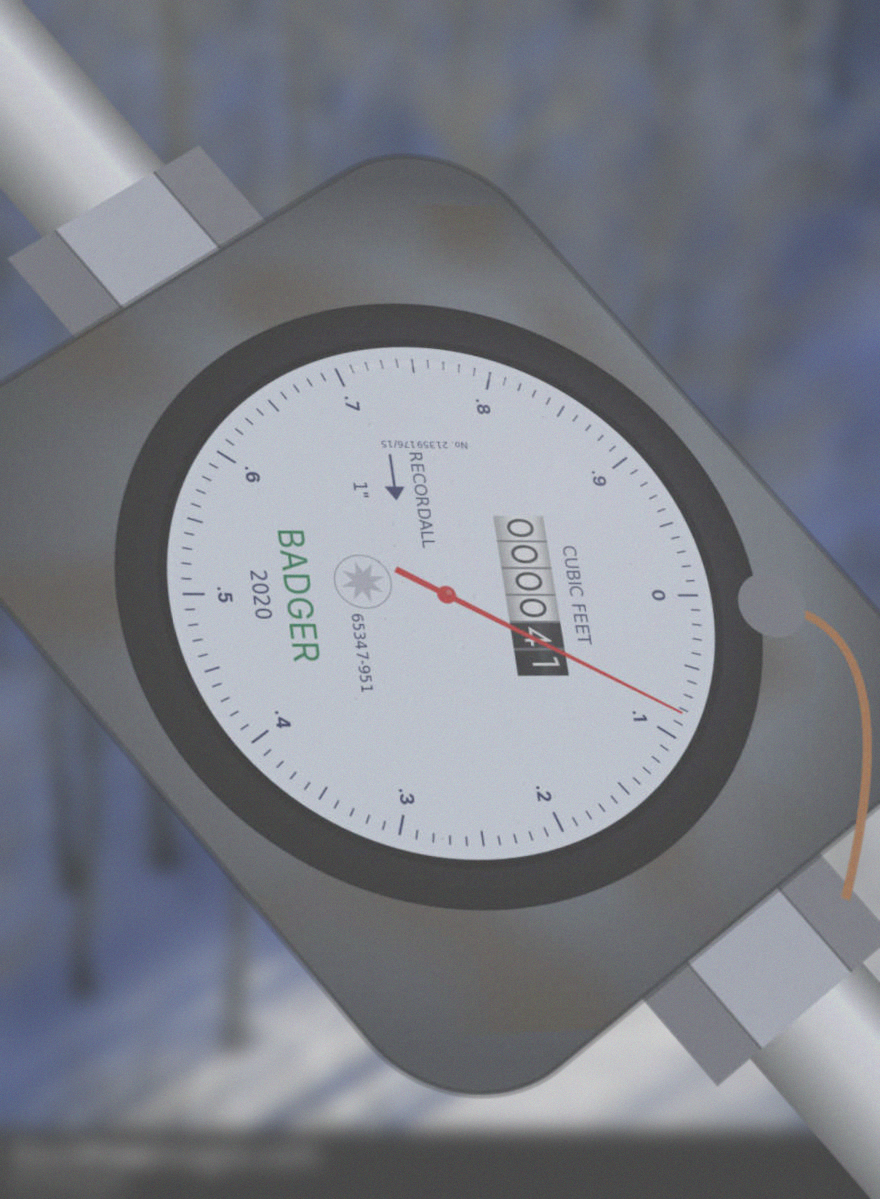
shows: 41.08 ft³
